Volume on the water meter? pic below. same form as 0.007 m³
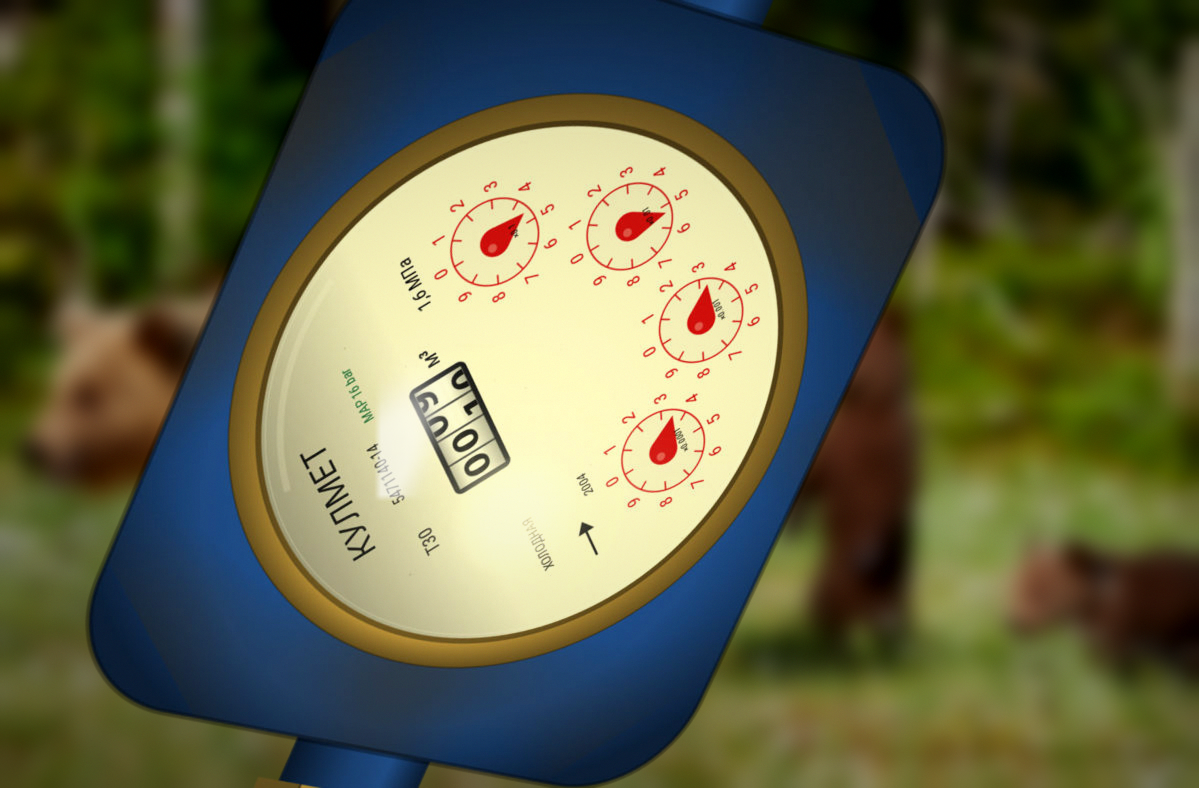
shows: 9.4533 m³
